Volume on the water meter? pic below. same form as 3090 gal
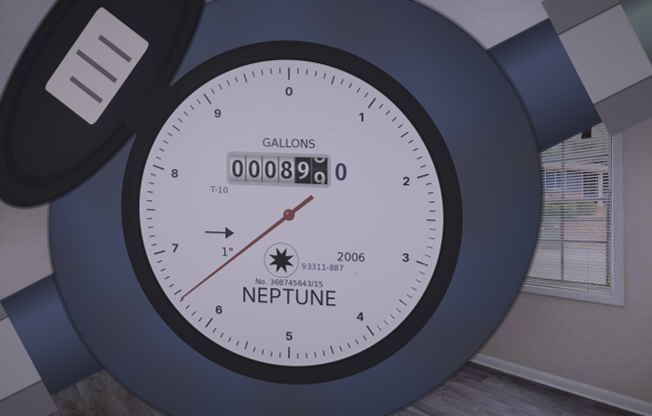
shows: 8986.4 gal
